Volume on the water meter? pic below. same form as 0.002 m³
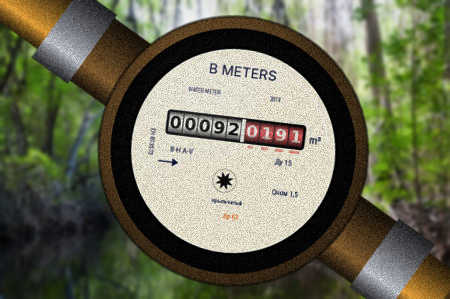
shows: 92.0191 m³
